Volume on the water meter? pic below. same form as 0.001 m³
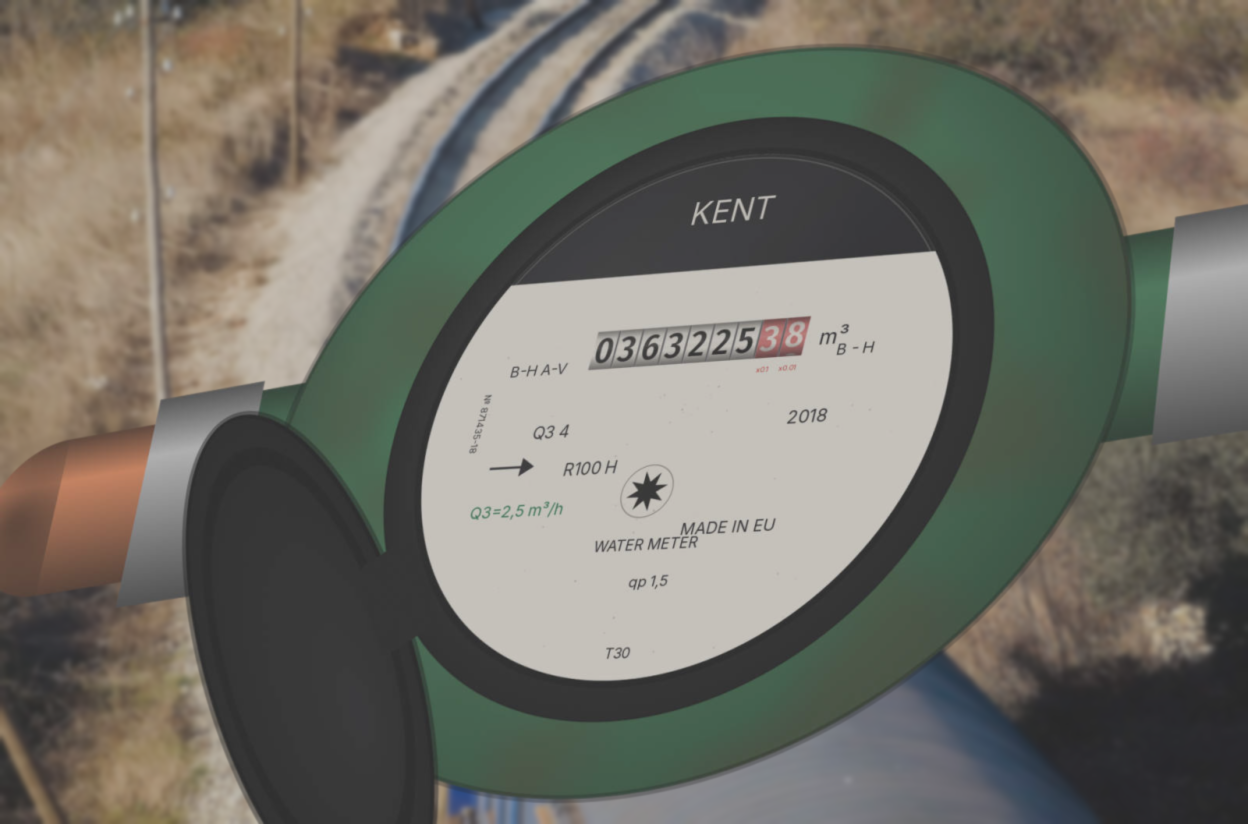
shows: 363225.38 m³
